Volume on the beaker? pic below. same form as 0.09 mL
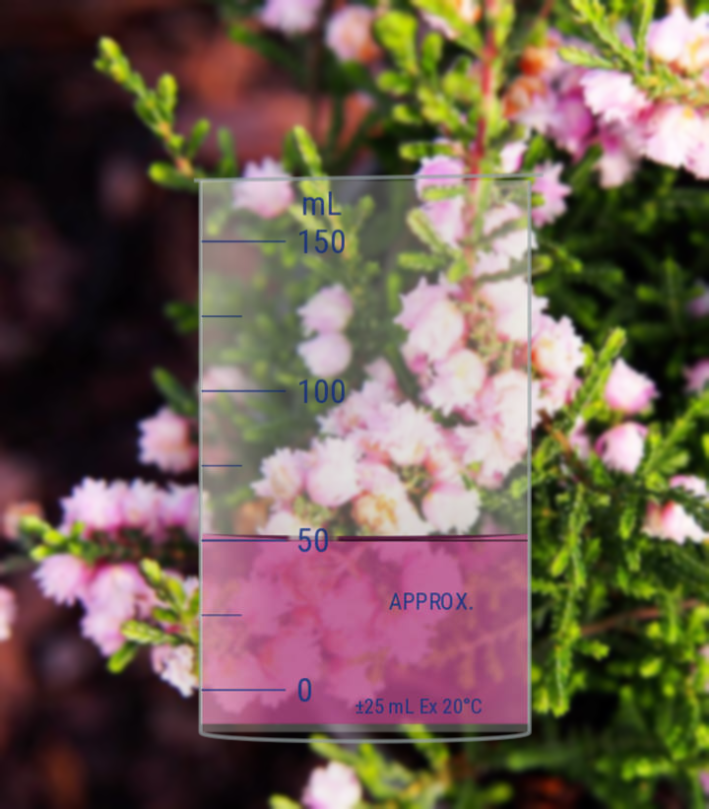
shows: 50 mL
